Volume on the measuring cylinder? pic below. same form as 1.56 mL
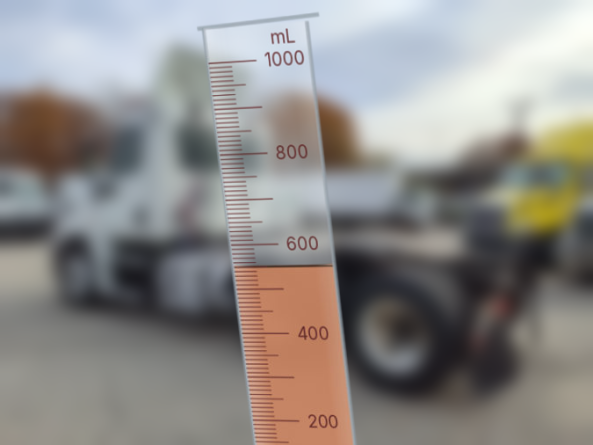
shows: 550 mL
